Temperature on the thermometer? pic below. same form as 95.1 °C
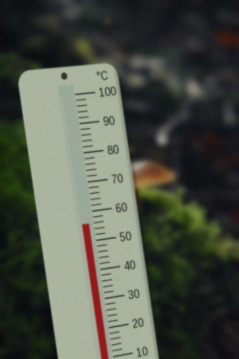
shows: 56 °C
